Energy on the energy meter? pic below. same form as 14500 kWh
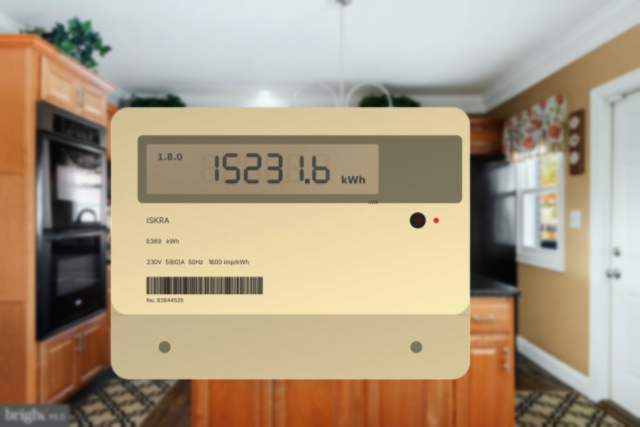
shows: 15231.6 kWh
